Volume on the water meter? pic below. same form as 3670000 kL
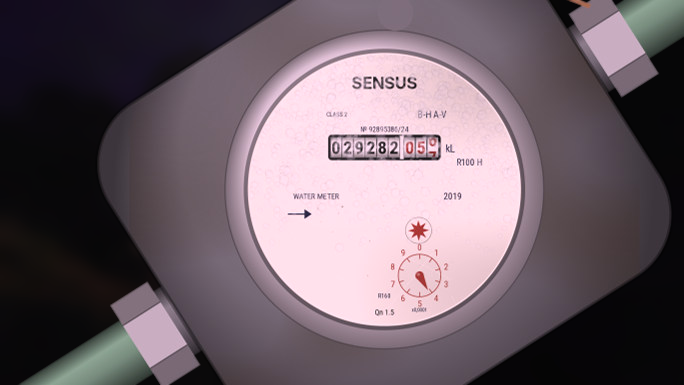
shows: 29282.0564 kL
